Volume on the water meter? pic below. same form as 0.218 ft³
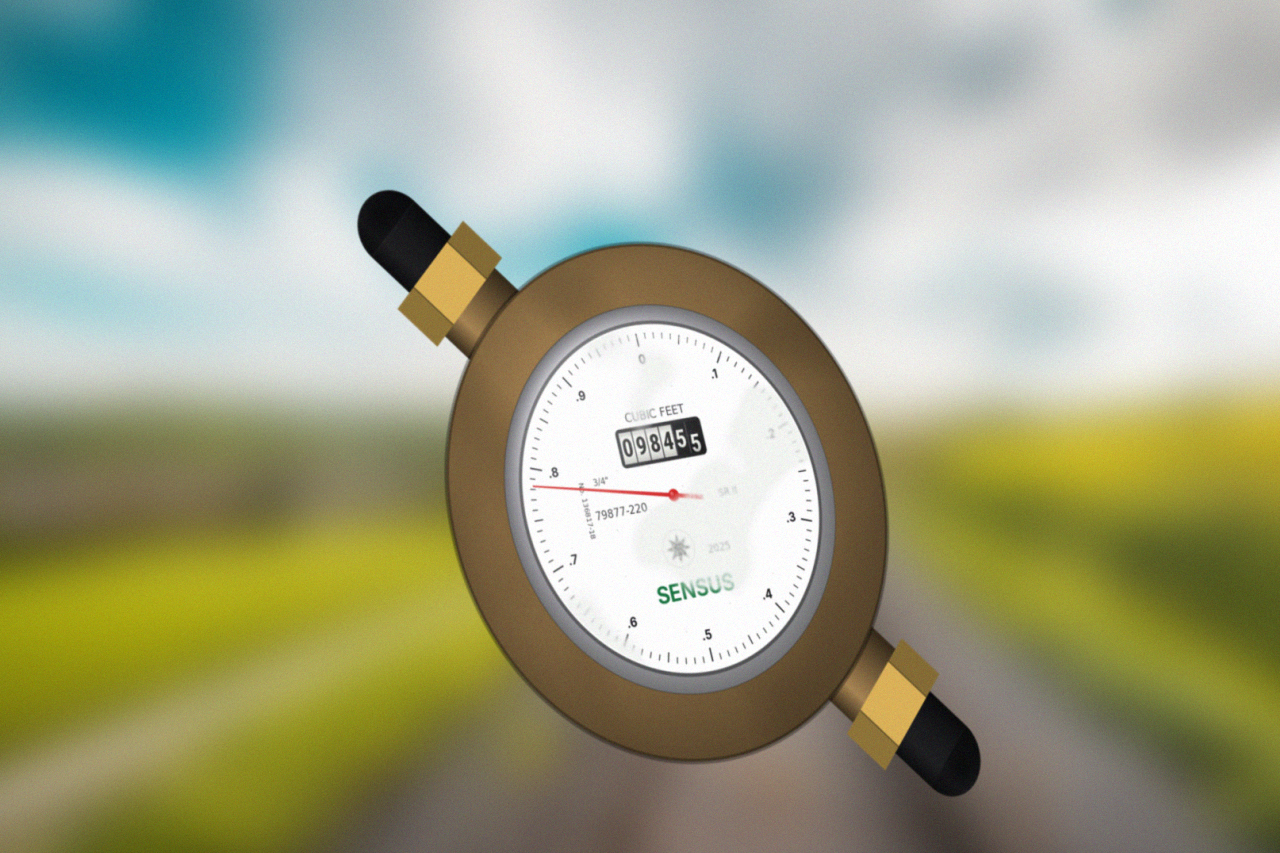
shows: 98454.78 ft³
